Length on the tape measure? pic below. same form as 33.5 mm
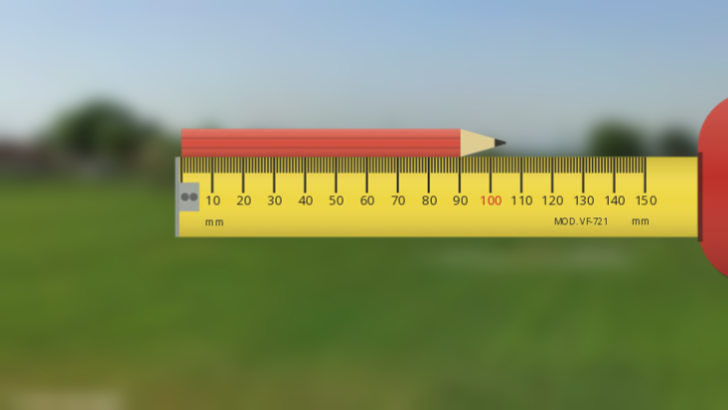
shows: 105 mm
